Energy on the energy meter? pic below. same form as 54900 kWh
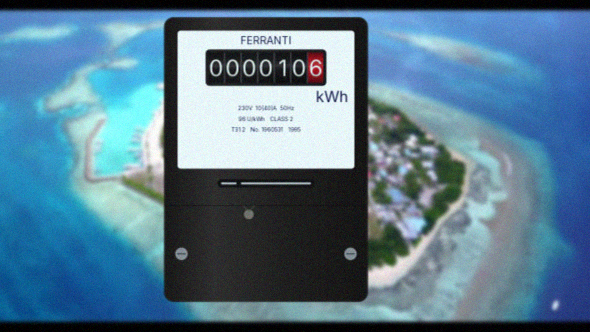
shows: 10.6 kWh
